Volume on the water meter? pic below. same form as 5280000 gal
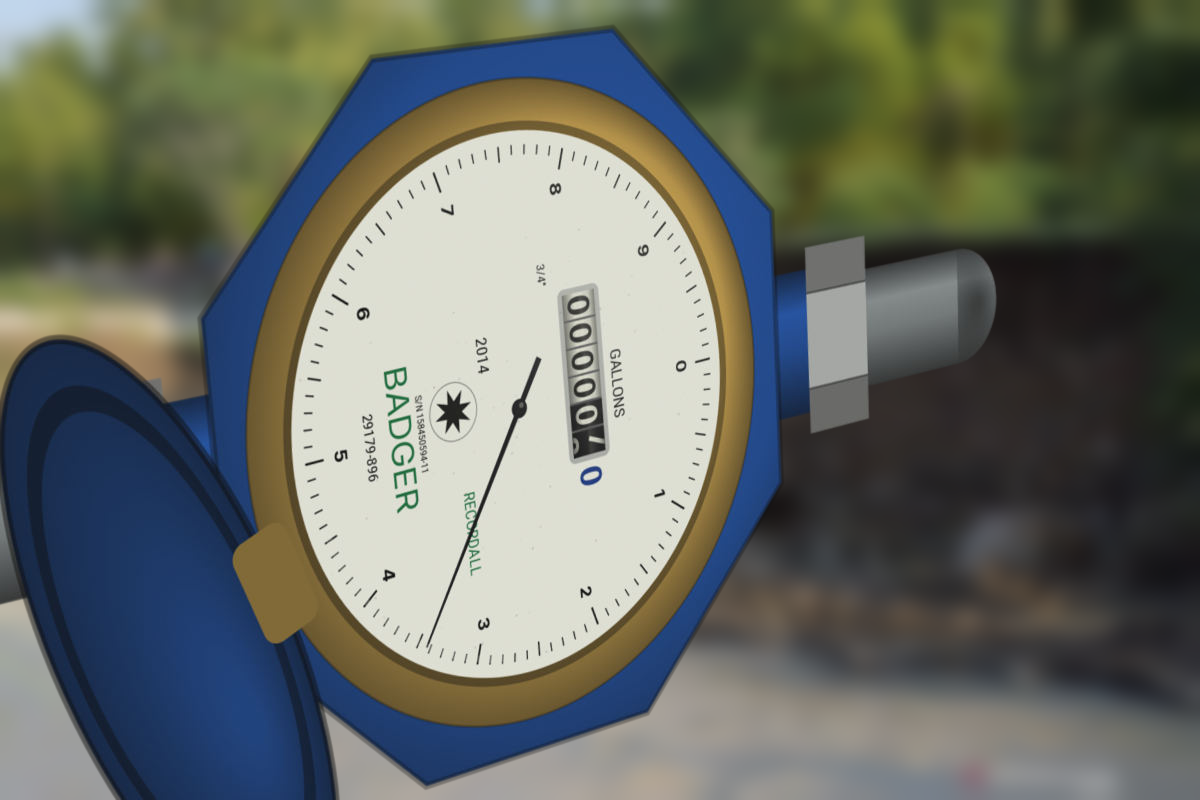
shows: 73.4 gal
